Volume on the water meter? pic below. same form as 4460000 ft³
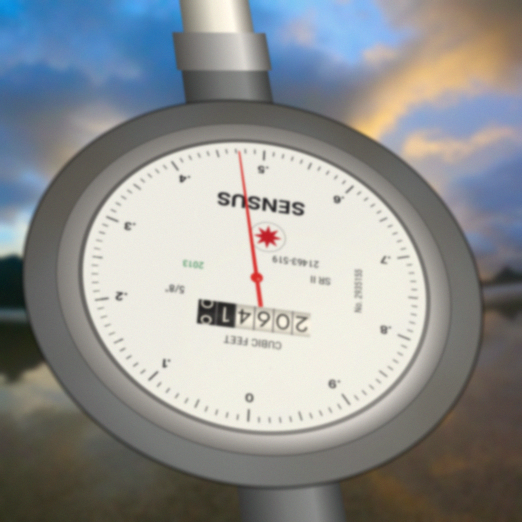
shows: 206418.47 ft³
